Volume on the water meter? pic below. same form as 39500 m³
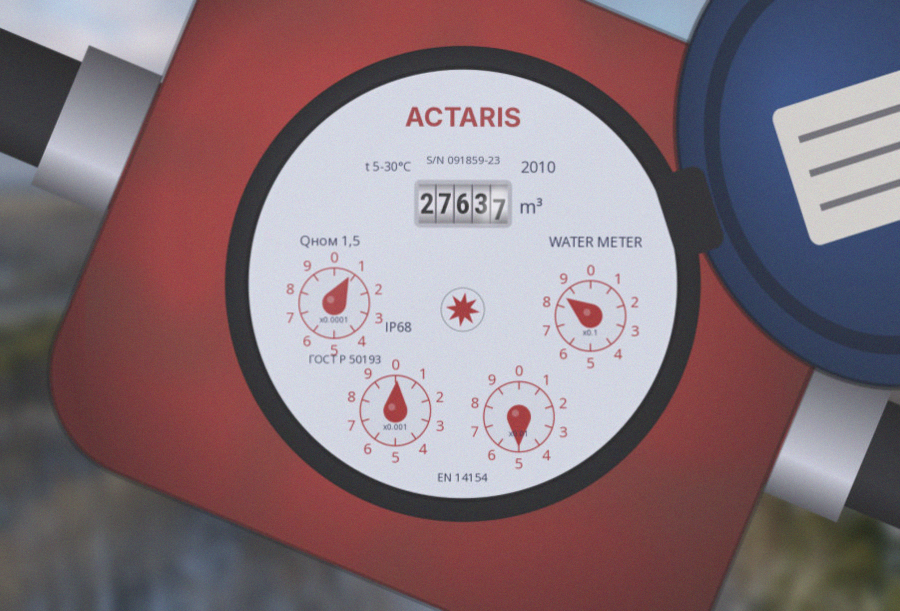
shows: 27636.8500 m³
